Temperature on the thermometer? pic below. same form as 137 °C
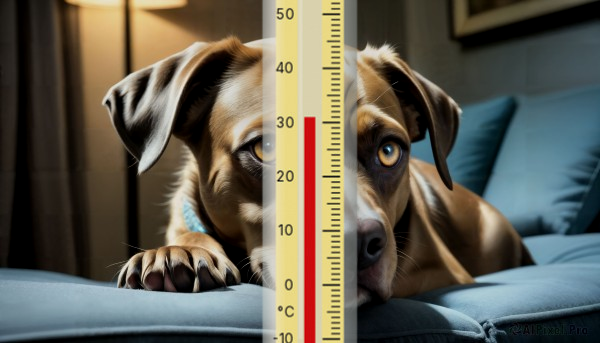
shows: 31 °C
